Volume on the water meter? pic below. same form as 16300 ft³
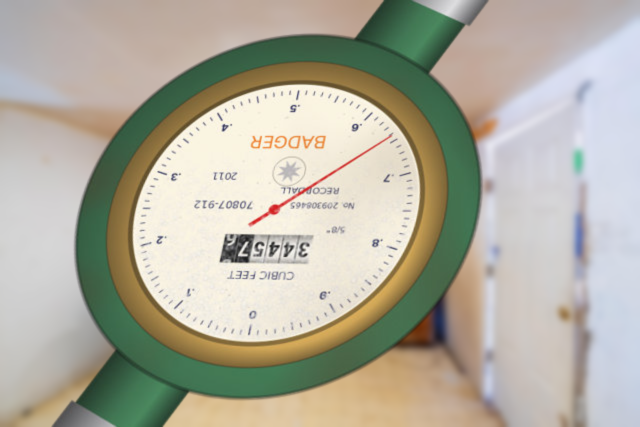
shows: 344575.64 ft³
